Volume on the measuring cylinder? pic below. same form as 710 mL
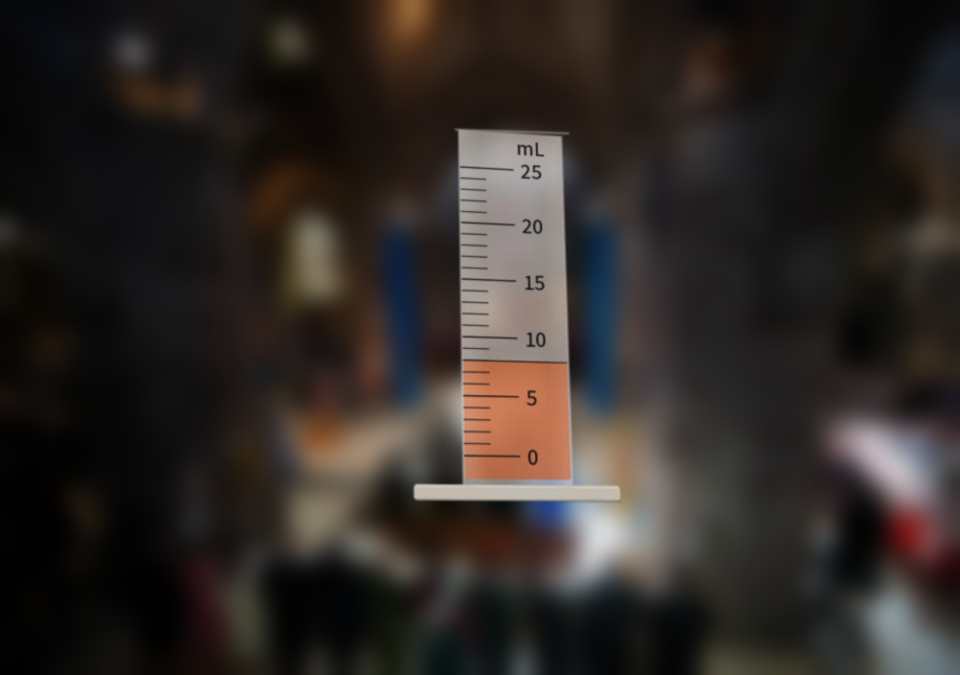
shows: 8 mL
